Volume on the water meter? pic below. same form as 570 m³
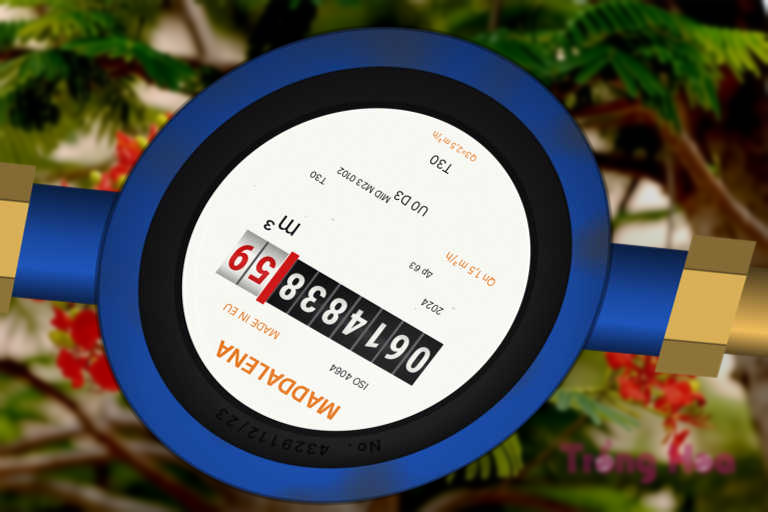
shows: 614838.59 m³
